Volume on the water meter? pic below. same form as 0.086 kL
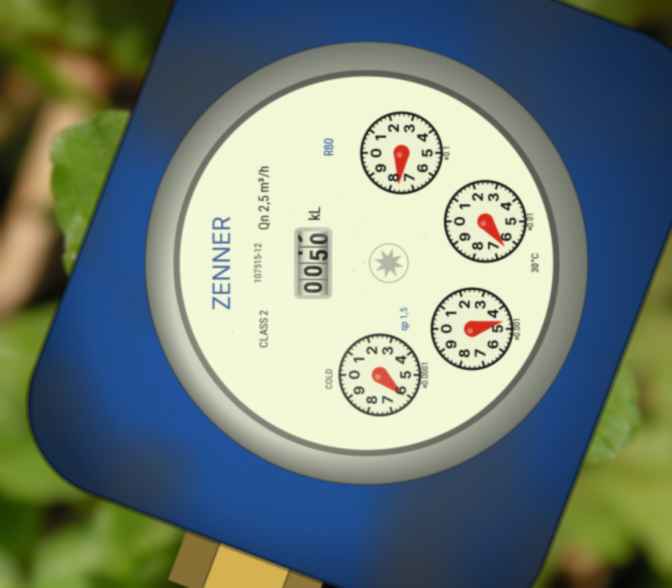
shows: 49.7646 kL
